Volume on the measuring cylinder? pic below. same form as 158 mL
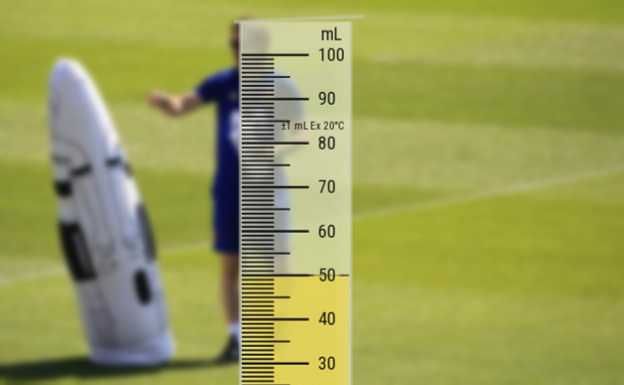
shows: 50 mL
